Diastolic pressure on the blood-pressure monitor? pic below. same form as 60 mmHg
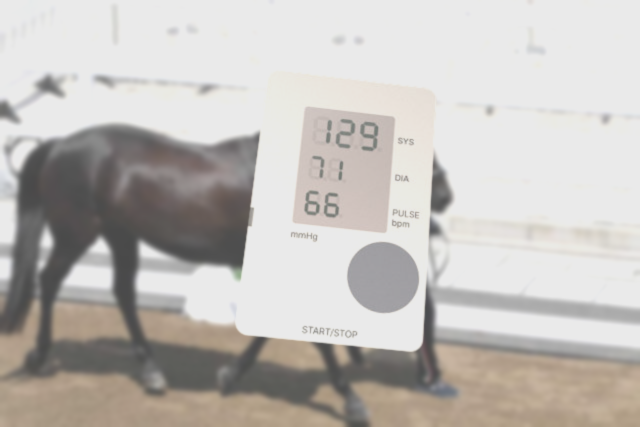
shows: 71 mmHg
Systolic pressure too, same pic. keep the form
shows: 129 mmHg
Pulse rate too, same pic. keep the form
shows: 66 bpm
